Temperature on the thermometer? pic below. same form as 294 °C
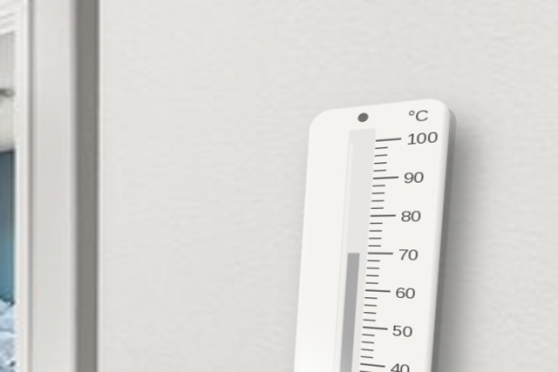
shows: 70 °C
